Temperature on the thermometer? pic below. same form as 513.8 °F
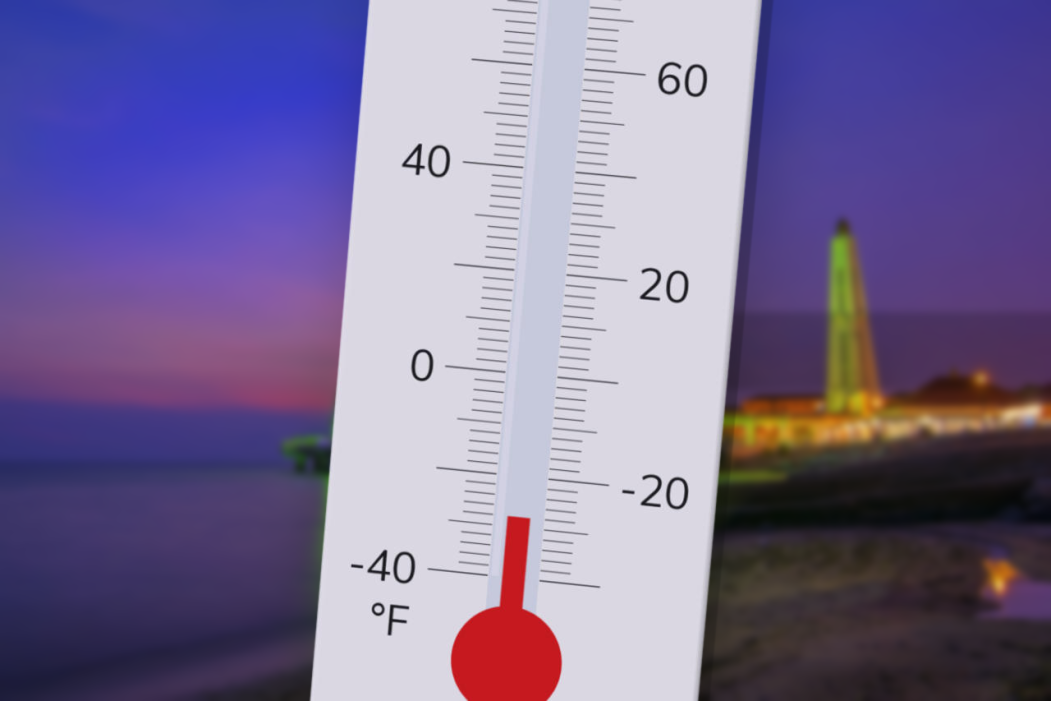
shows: -28 °F
